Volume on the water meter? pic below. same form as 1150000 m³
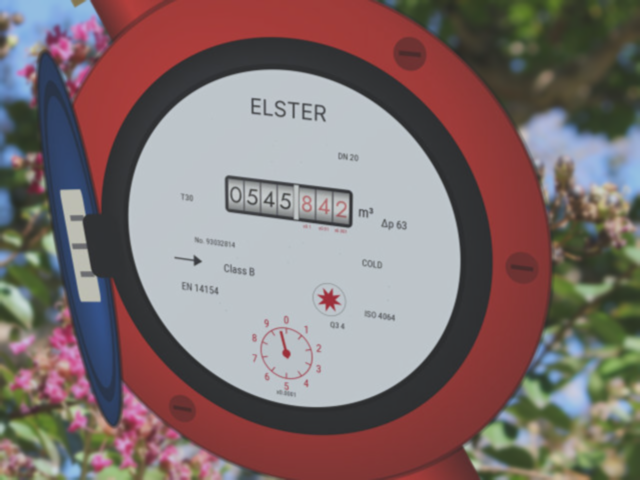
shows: 545.8419 m³
